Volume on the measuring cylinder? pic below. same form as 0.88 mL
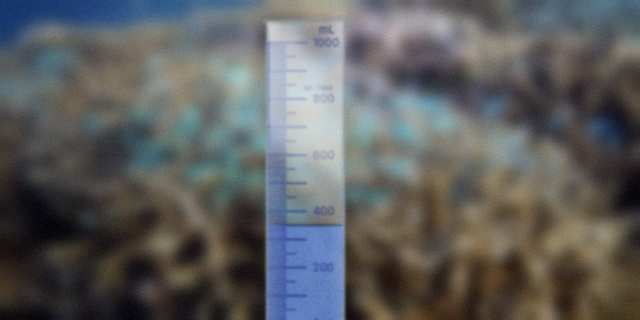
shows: 350 mL
